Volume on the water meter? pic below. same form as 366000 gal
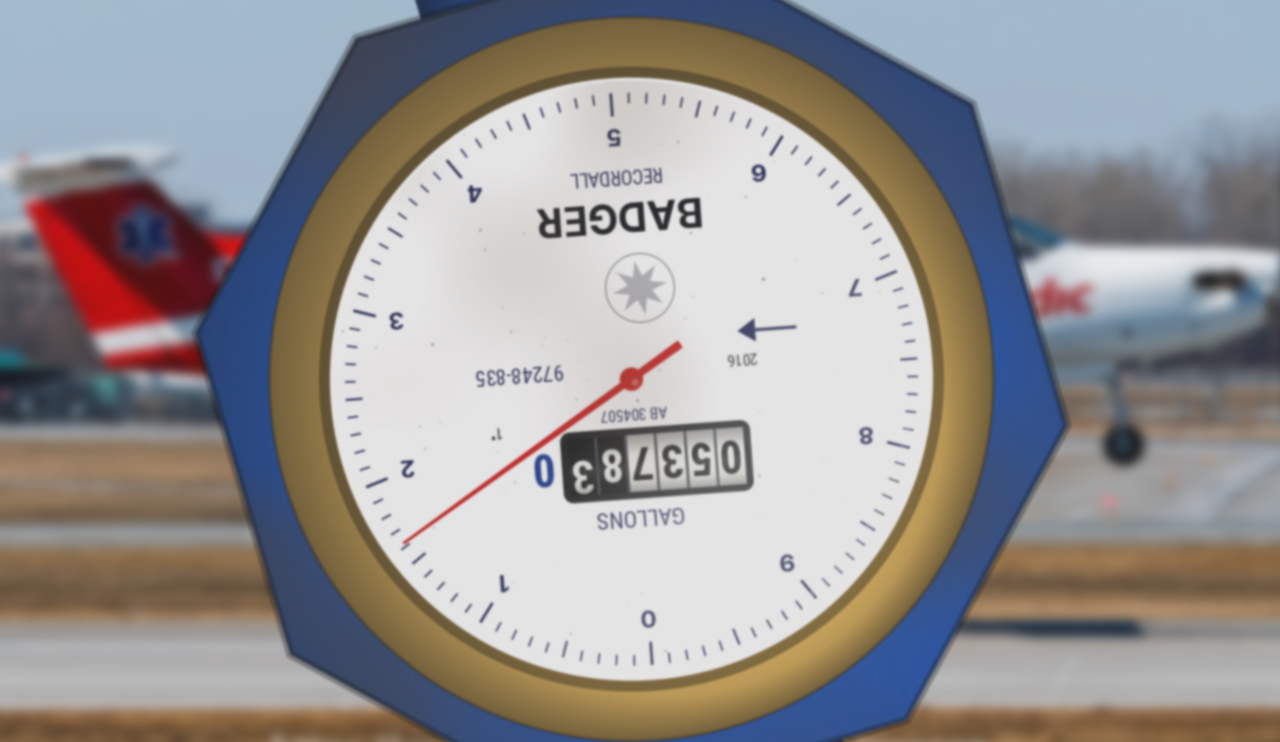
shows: 537831.6 gal
